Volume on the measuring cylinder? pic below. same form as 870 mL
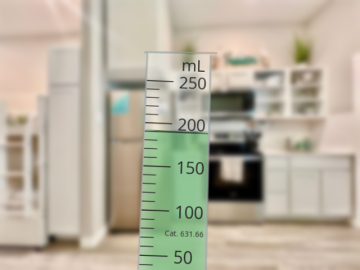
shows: 190 mL
